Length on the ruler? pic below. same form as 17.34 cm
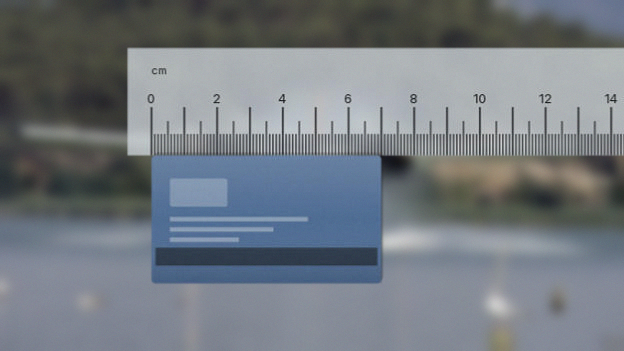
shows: 7 cm
